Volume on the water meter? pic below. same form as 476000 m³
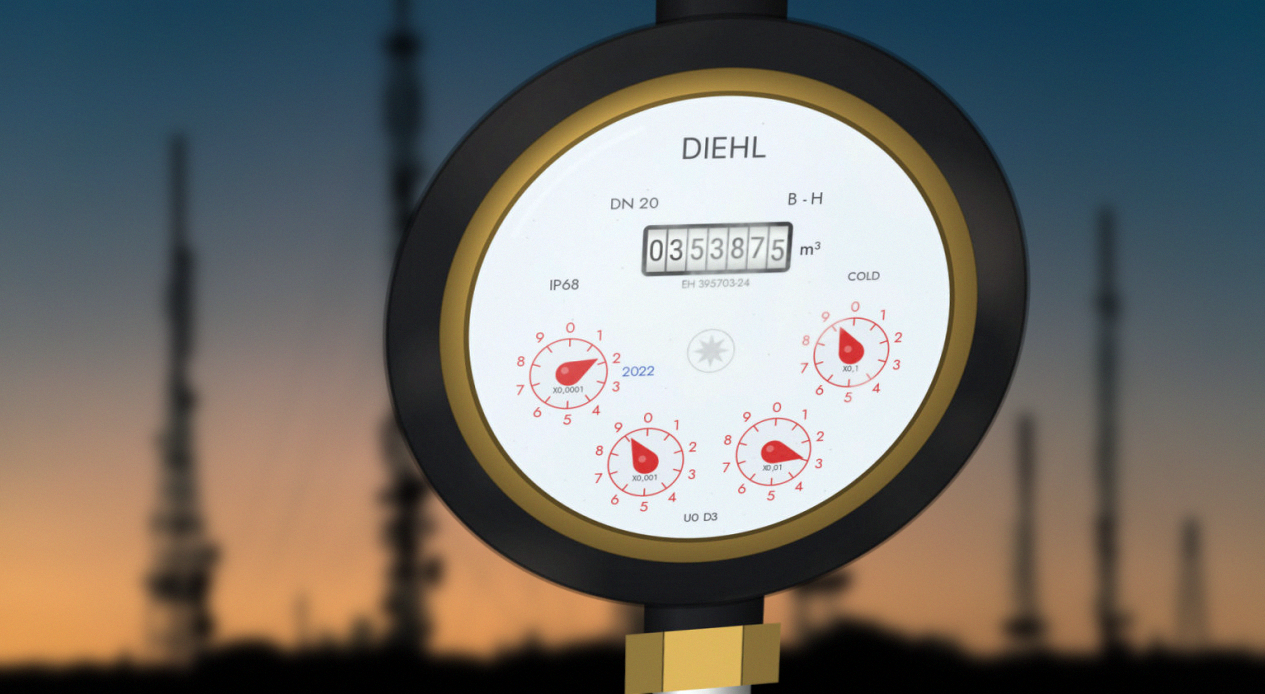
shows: 353874.9291 m³
